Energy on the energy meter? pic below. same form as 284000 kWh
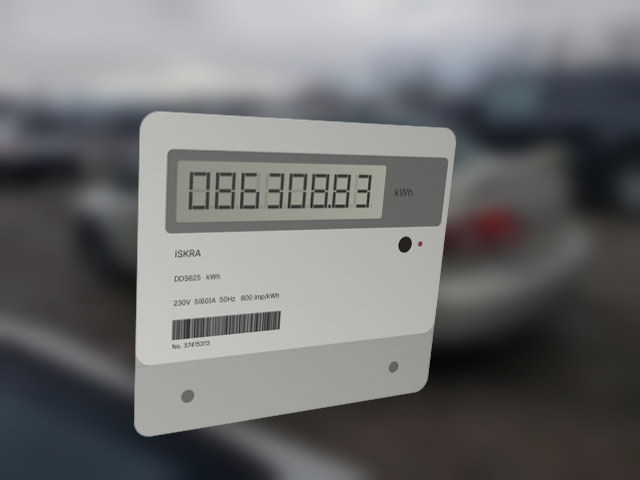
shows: 86308.83 kWh
